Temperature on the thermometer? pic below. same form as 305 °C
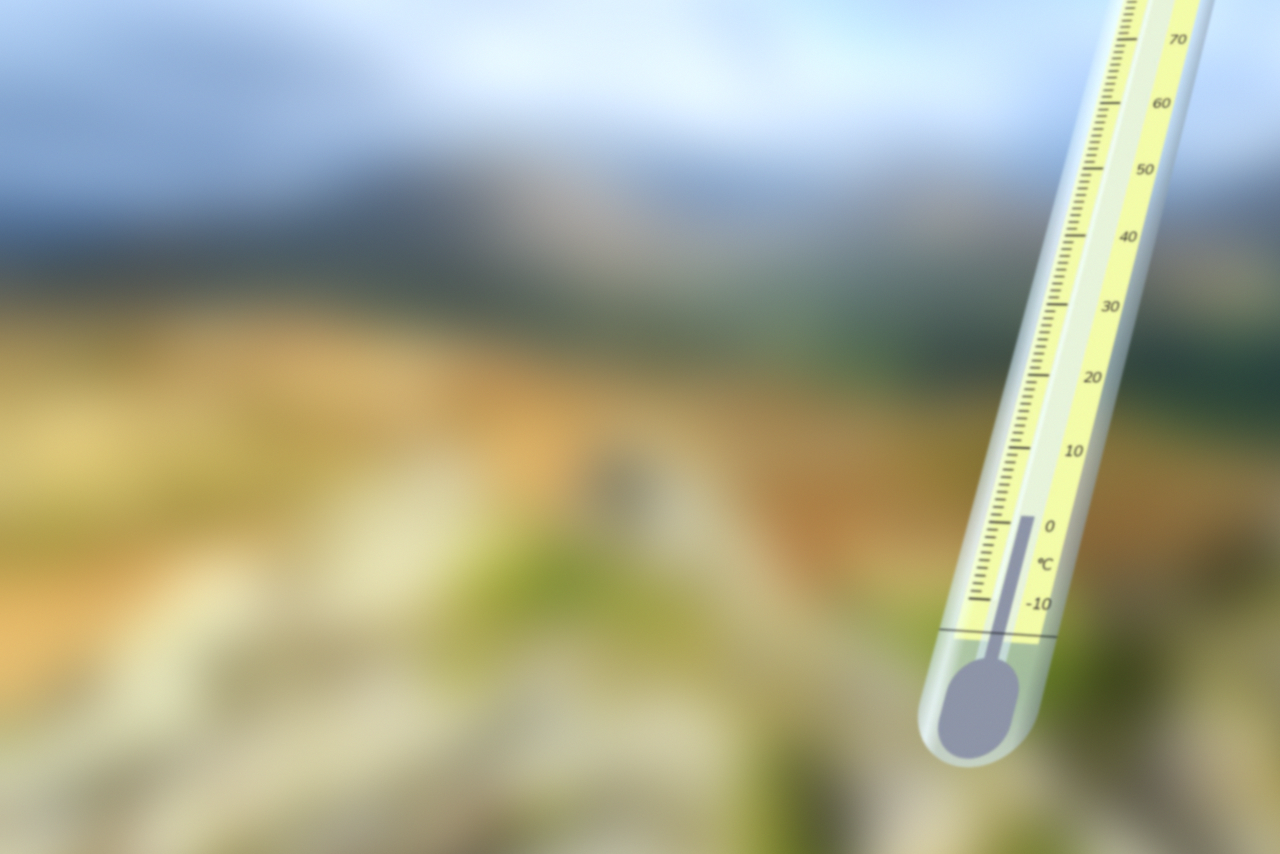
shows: 1 °C
